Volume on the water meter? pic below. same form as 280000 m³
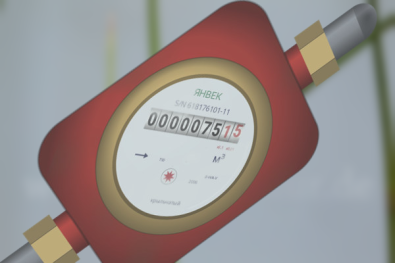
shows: 75.15 m³
